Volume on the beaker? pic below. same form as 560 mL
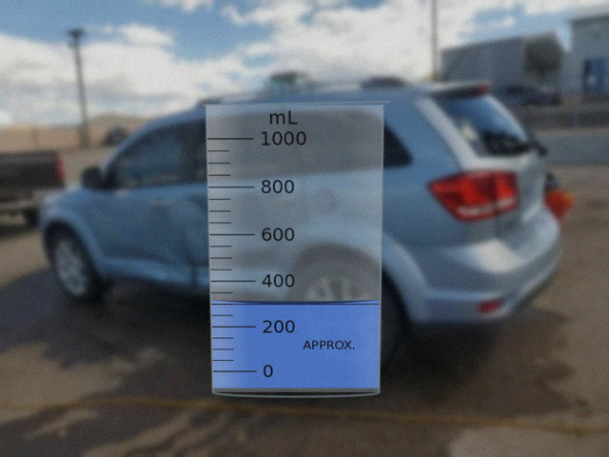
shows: 300 mL
